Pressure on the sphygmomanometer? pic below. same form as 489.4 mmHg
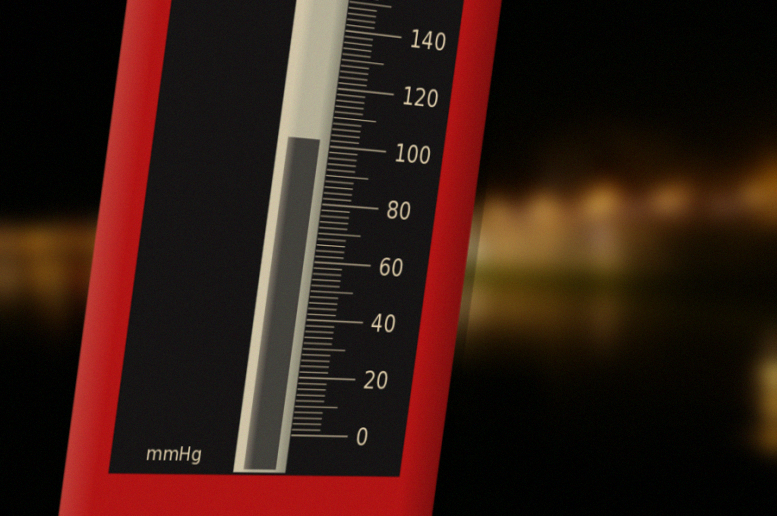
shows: 102 mmHg
